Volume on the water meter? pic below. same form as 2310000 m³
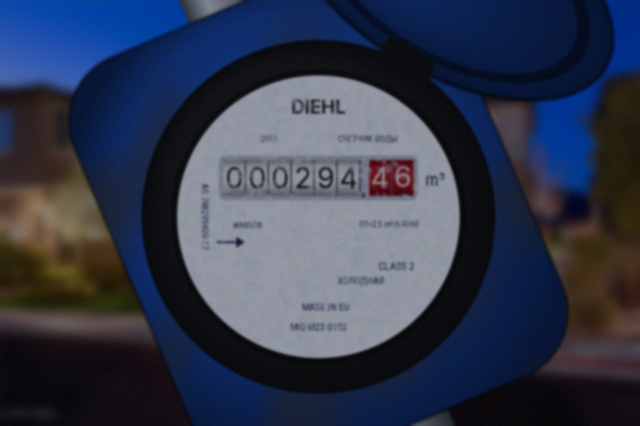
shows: 294.46 m³
